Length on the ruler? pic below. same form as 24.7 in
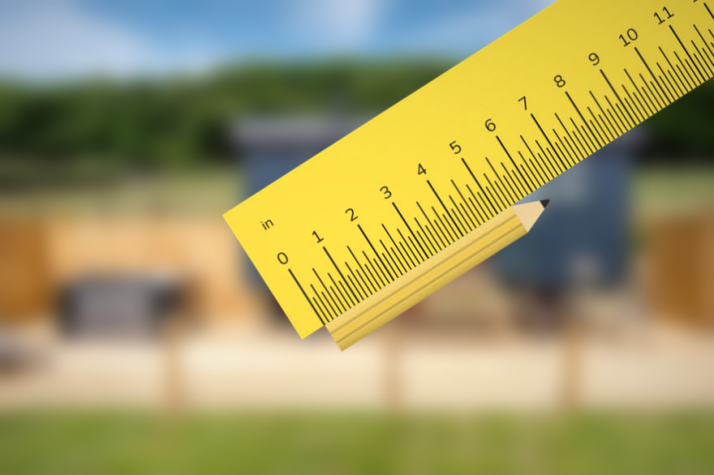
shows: 6.25 in
